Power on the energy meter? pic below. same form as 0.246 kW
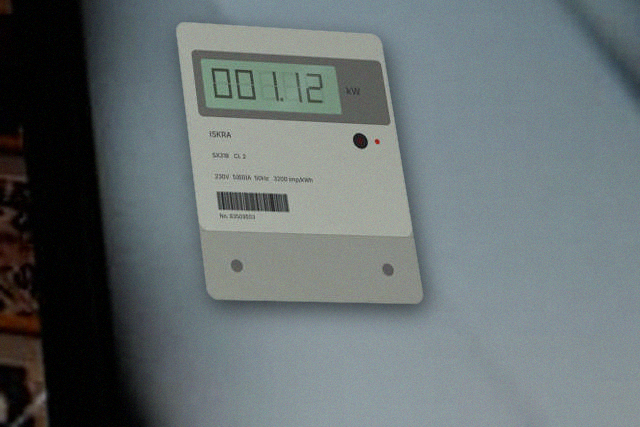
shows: 1.12 kW
